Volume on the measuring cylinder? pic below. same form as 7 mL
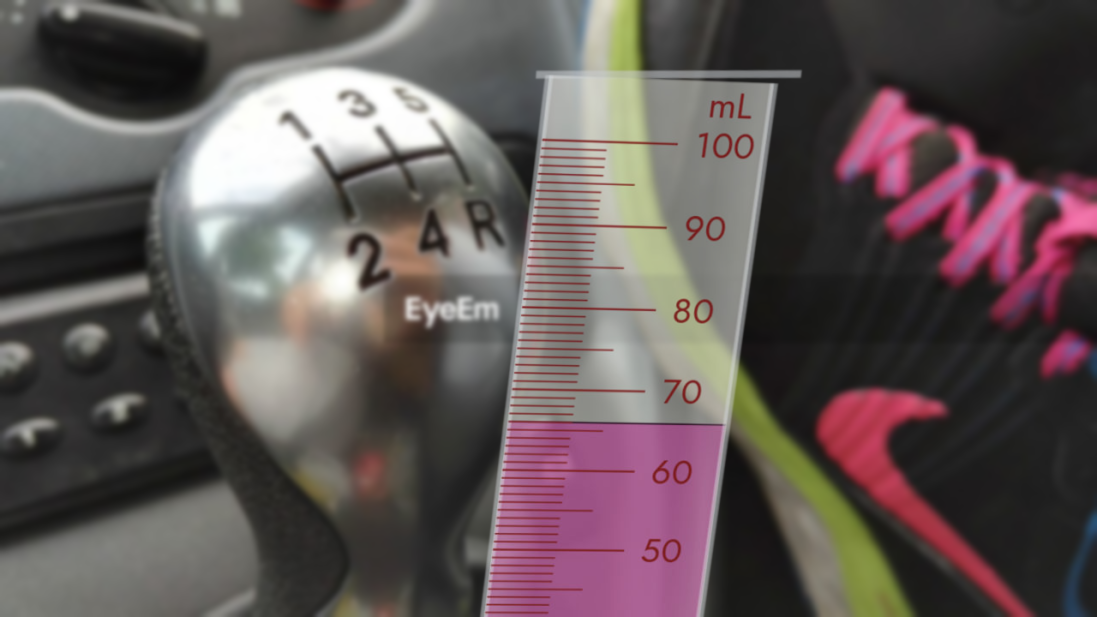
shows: 66 mL
